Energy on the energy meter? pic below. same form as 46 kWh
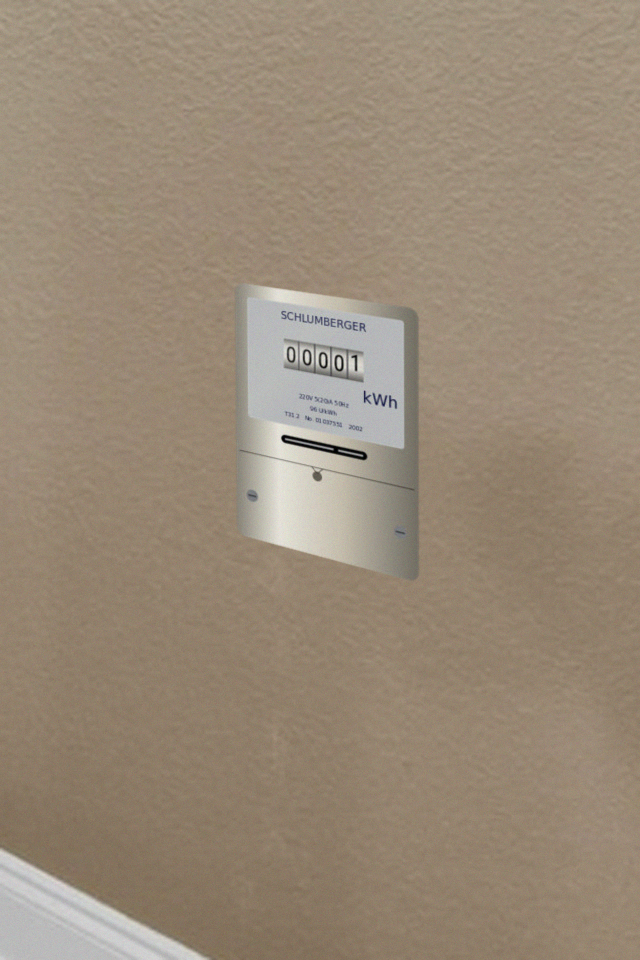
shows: 1 kWh
